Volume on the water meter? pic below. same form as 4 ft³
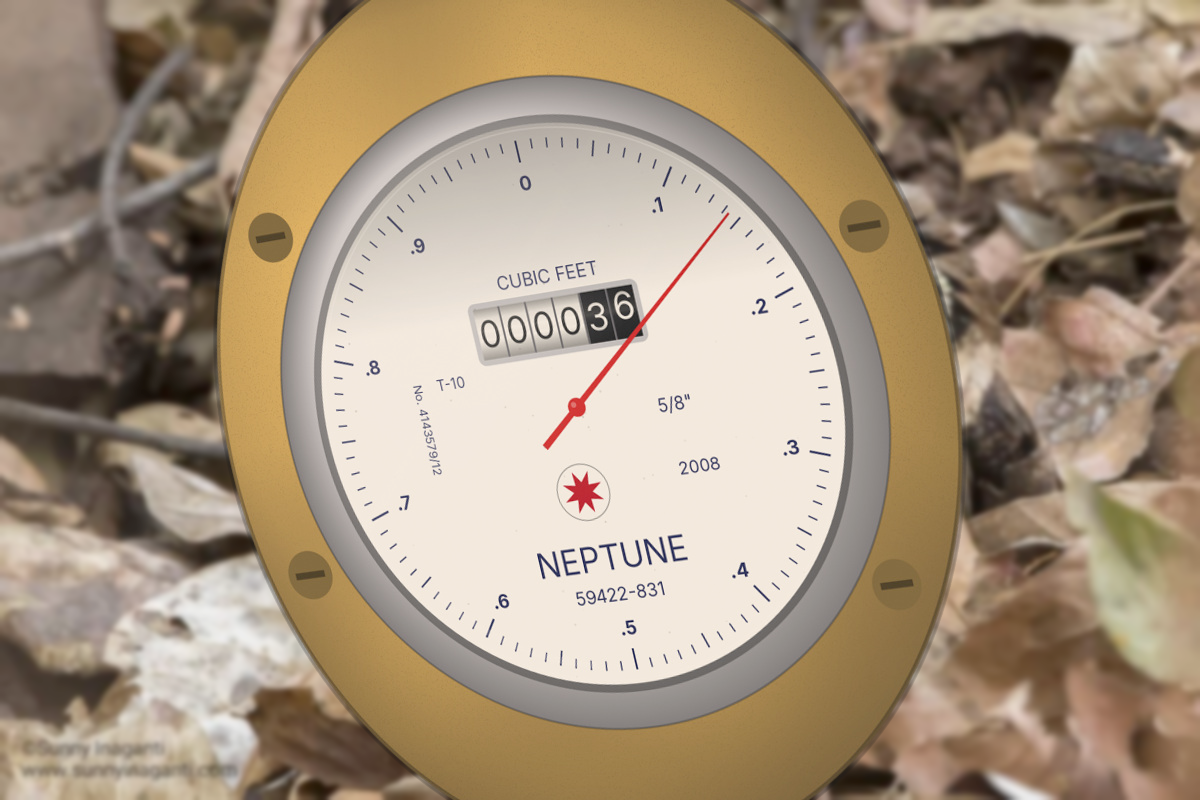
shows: 36.14 ft³
